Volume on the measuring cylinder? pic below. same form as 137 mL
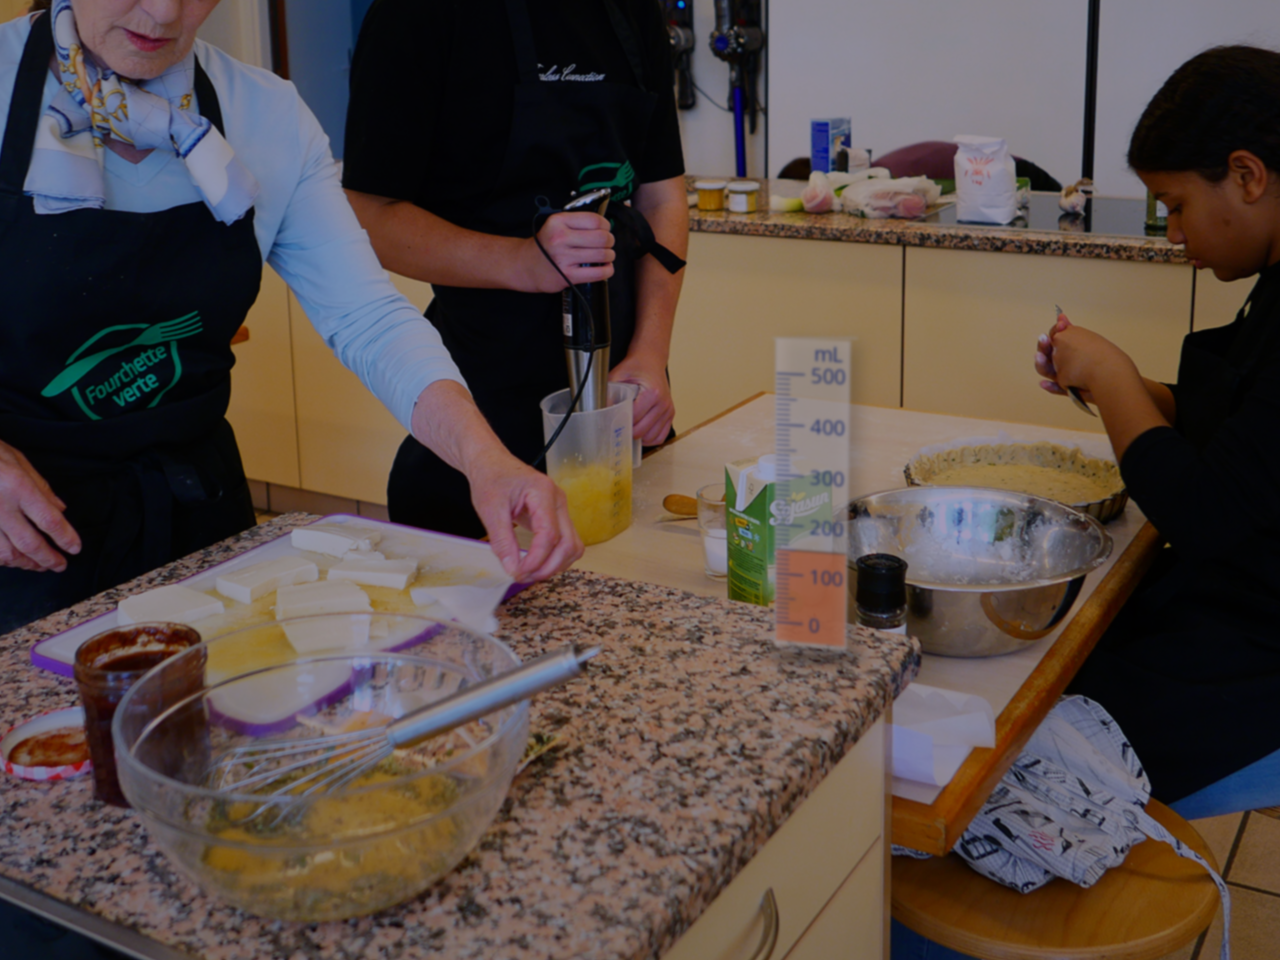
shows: 150 mL
